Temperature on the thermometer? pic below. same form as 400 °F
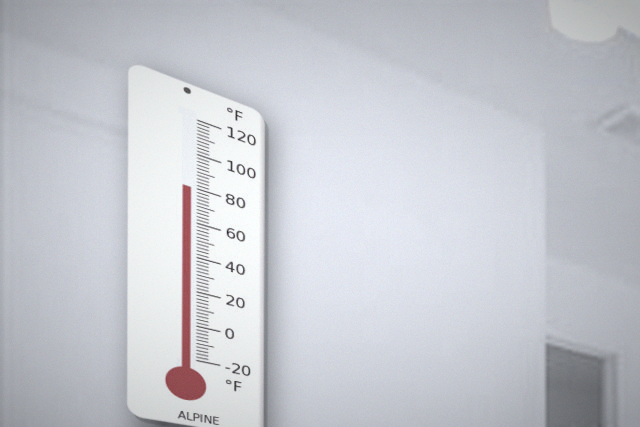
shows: 80 °F
